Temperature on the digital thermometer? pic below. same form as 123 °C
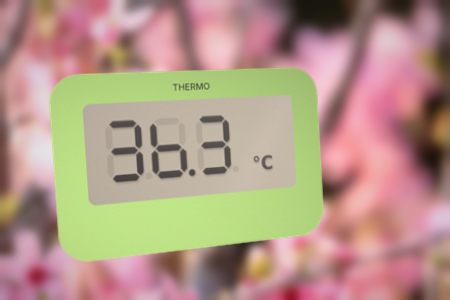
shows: 36.3 °C
